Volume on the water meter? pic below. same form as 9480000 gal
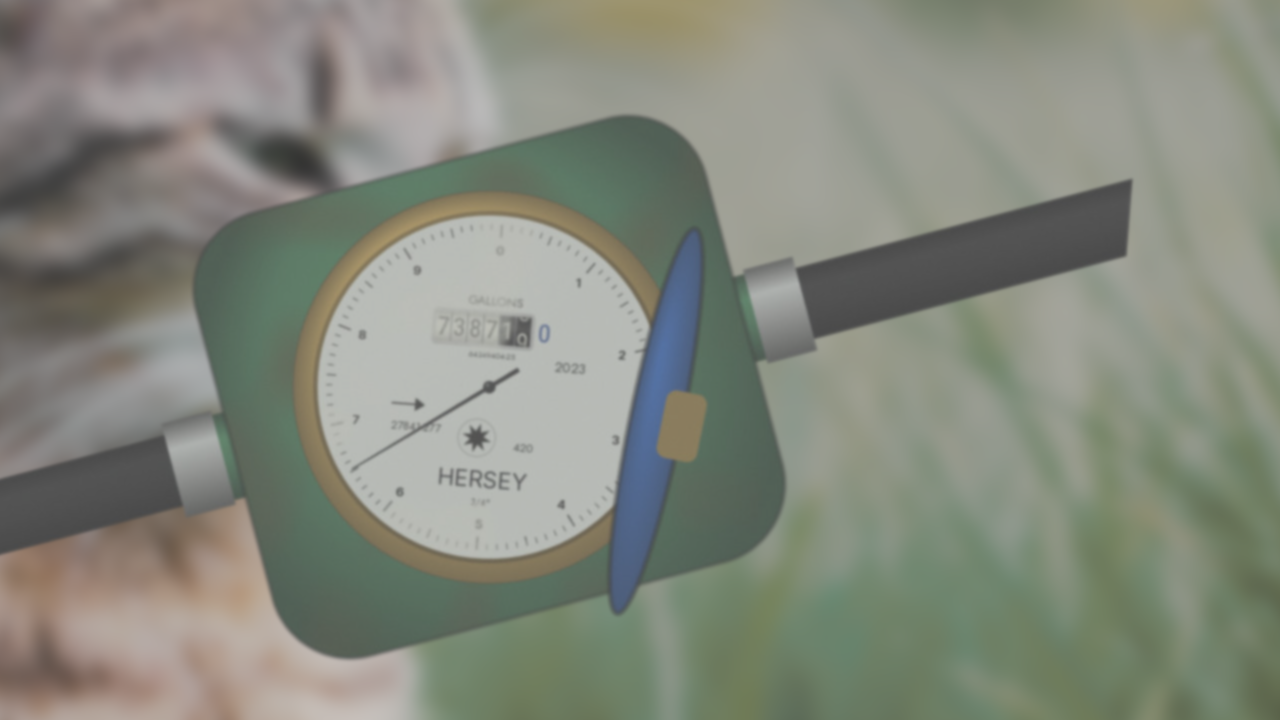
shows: 7387186.5 gal
